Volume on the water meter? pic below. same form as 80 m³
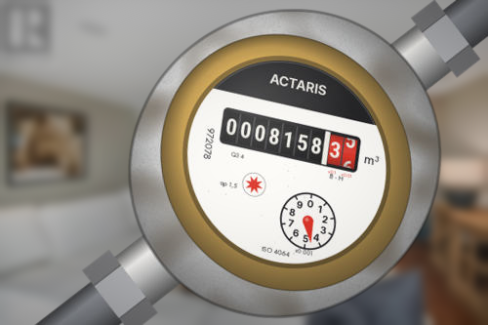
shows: 8158.354 m³
